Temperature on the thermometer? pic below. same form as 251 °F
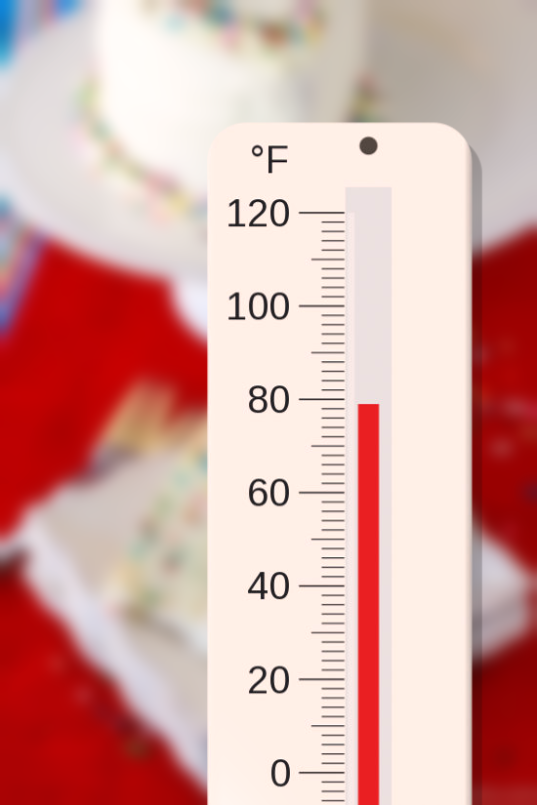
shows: 79 °F
